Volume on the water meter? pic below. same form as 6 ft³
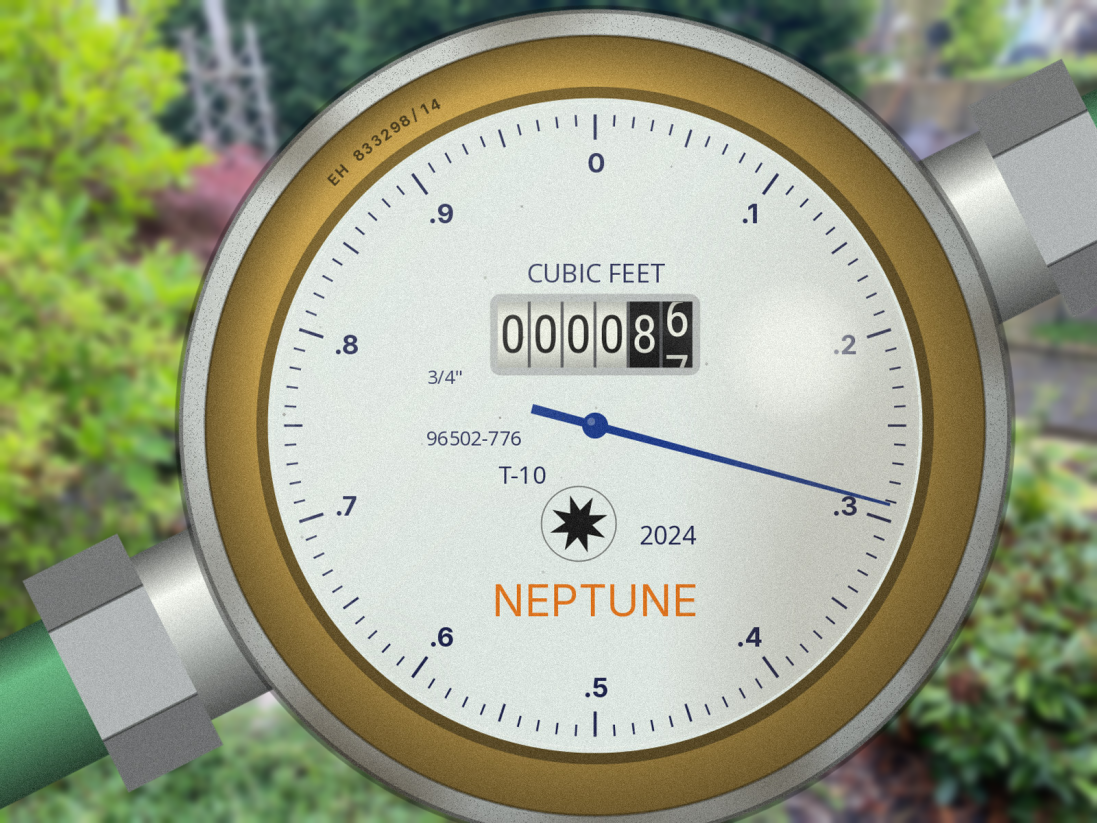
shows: 86.29 ft³
